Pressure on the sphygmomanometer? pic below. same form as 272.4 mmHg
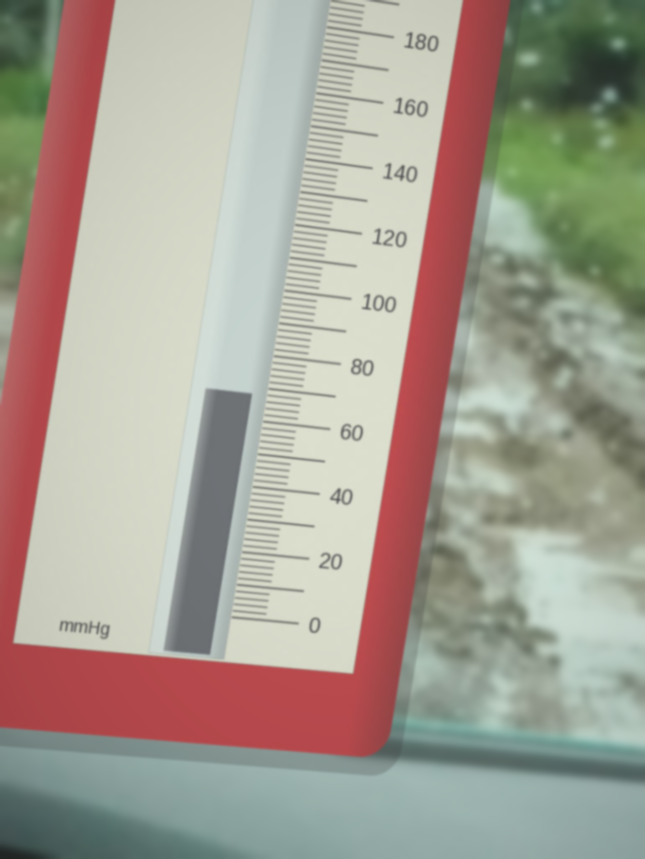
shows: 68 mmHg
